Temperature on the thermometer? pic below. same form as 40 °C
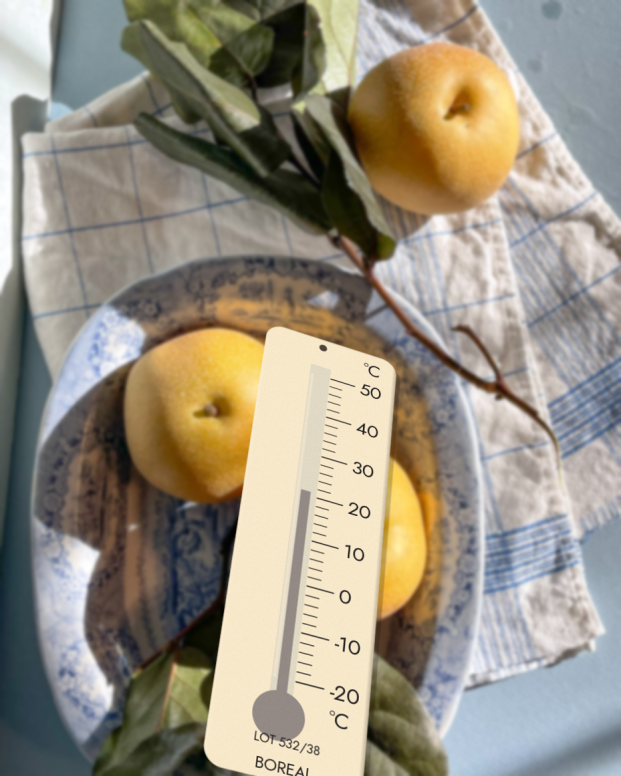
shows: 21 °C
